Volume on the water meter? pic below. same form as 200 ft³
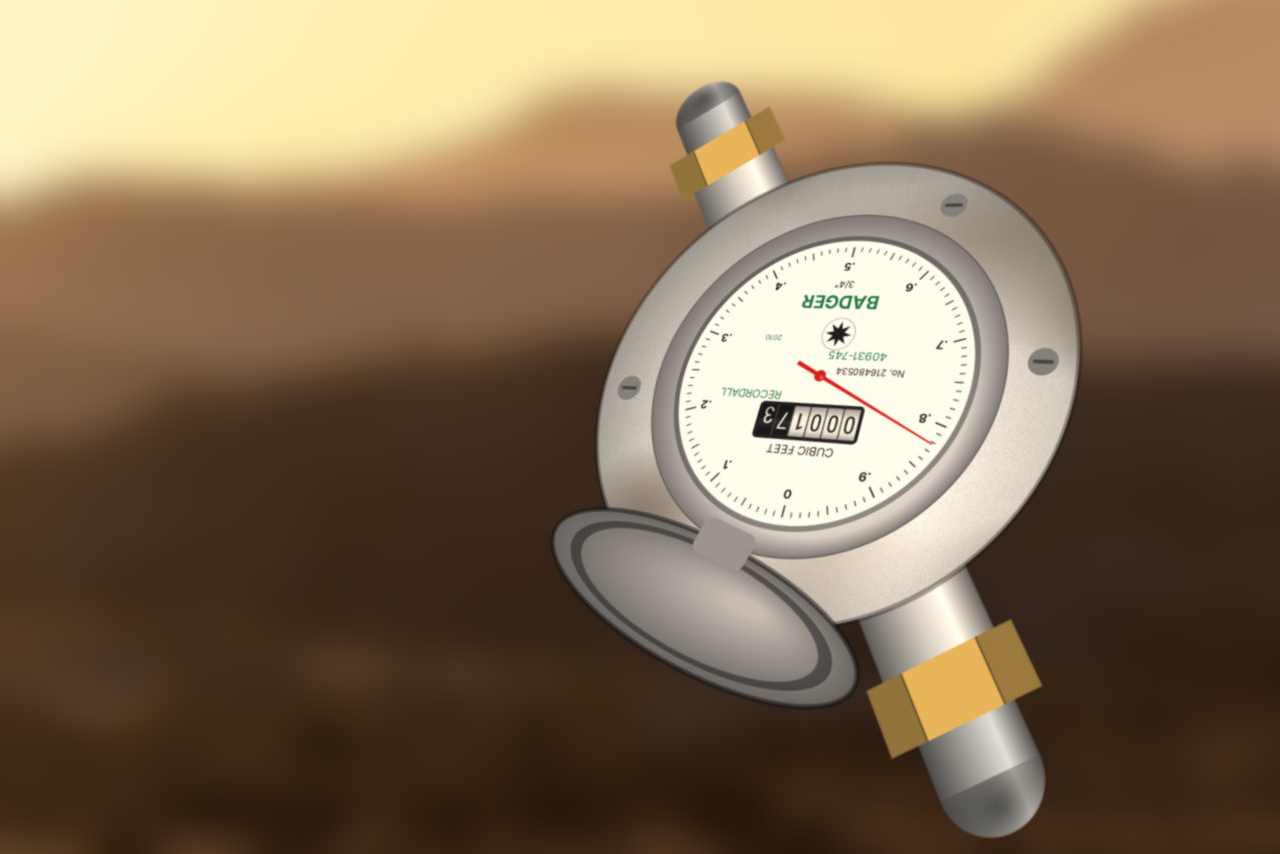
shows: 172.82 ft³
